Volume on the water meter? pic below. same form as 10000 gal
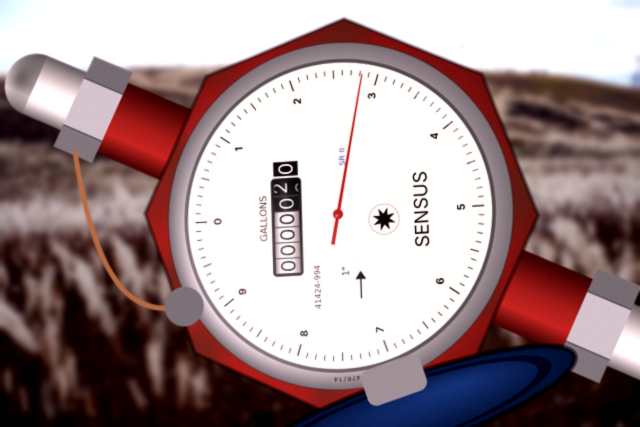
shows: 22.8 gal
